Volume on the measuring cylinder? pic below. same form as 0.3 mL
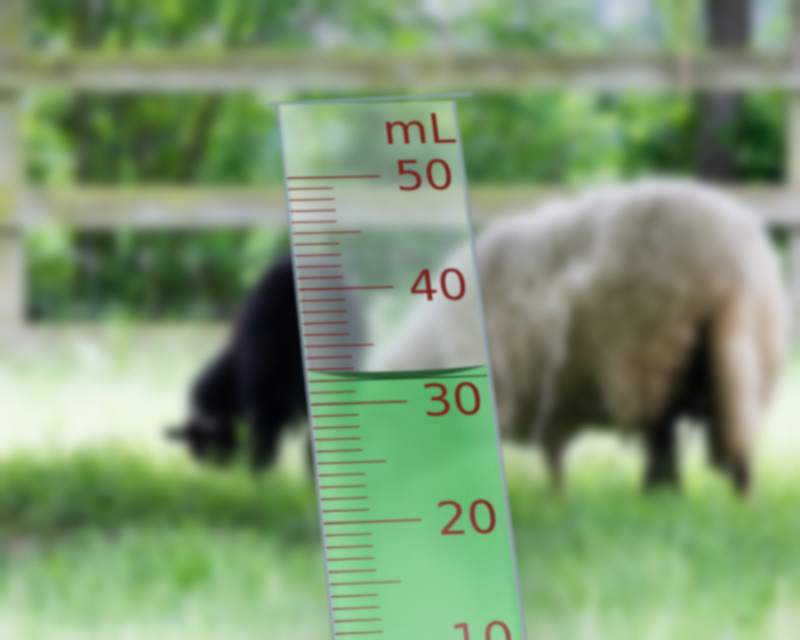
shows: 32 mL
